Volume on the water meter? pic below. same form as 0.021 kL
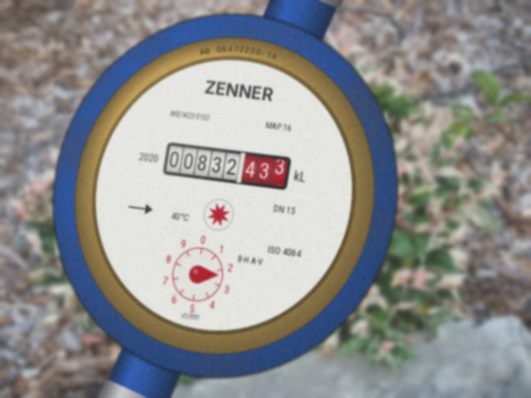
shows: 832.4332 kL
